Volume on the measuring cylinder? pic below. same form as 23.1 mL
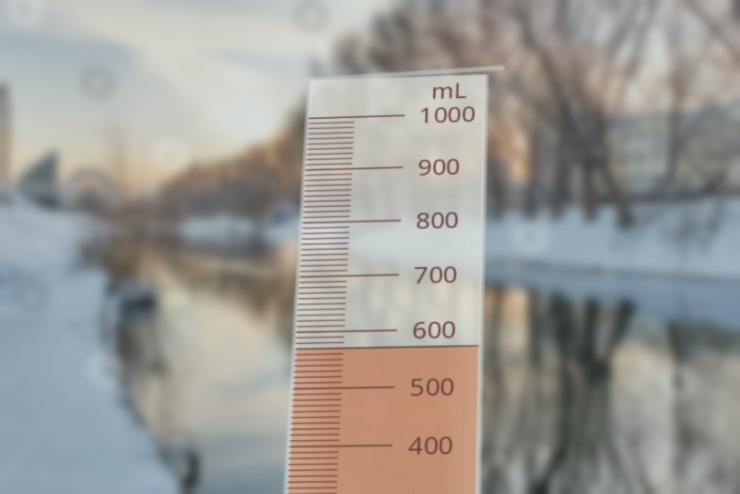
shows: 570 mL
